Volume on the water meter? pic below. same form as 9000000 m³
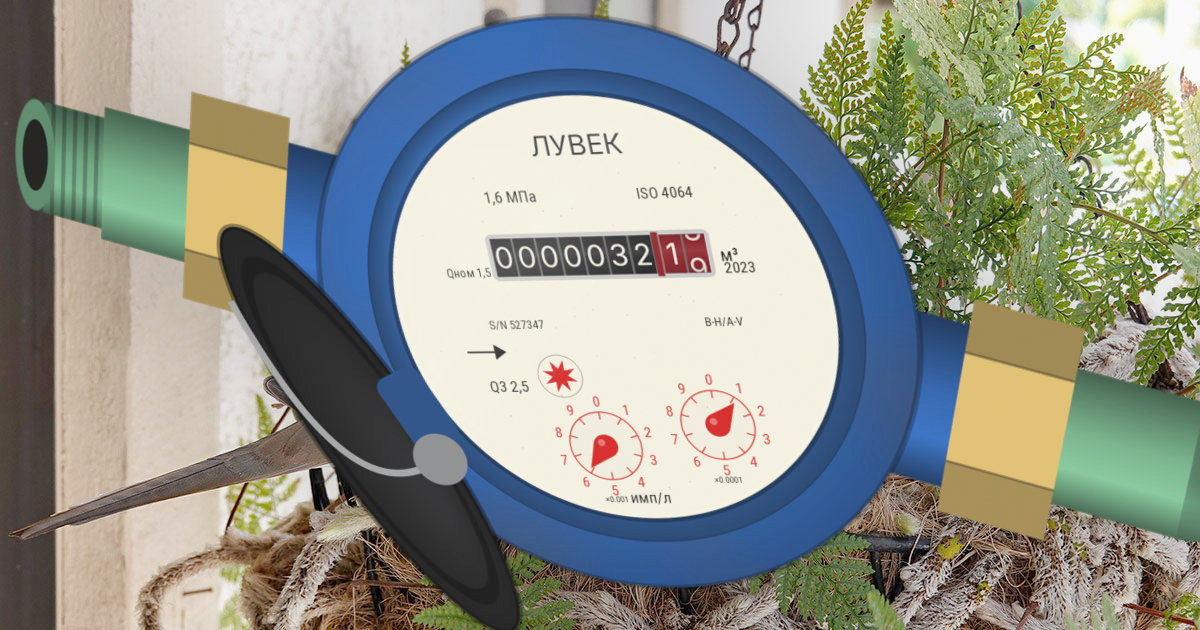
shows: 32.1861 m³
